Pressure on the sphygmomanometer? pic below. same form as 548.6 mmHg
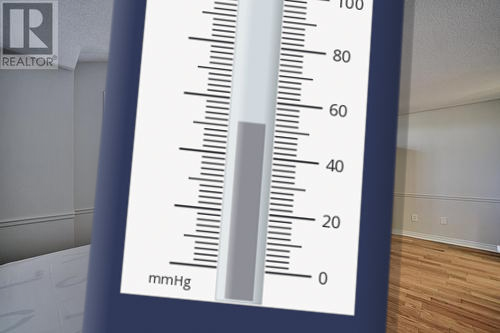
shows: 52 mmHg
